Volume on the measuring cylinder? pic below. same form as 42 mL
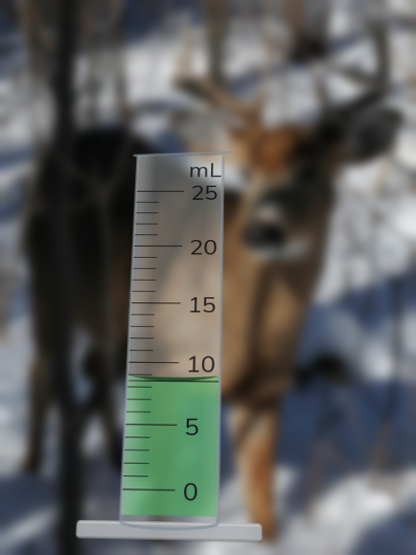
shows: 8.5 mL
